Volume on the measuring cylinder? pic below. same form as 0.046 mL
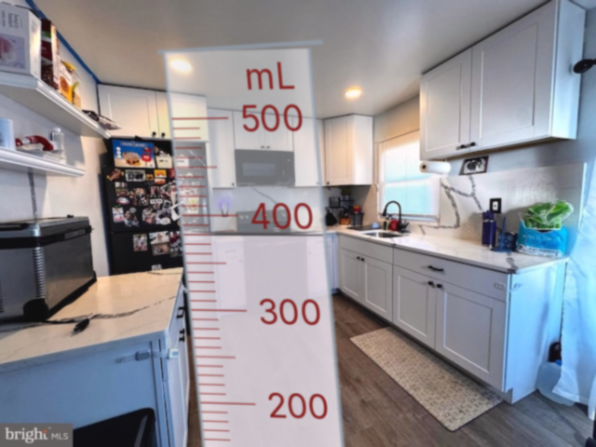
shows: 380 mL
